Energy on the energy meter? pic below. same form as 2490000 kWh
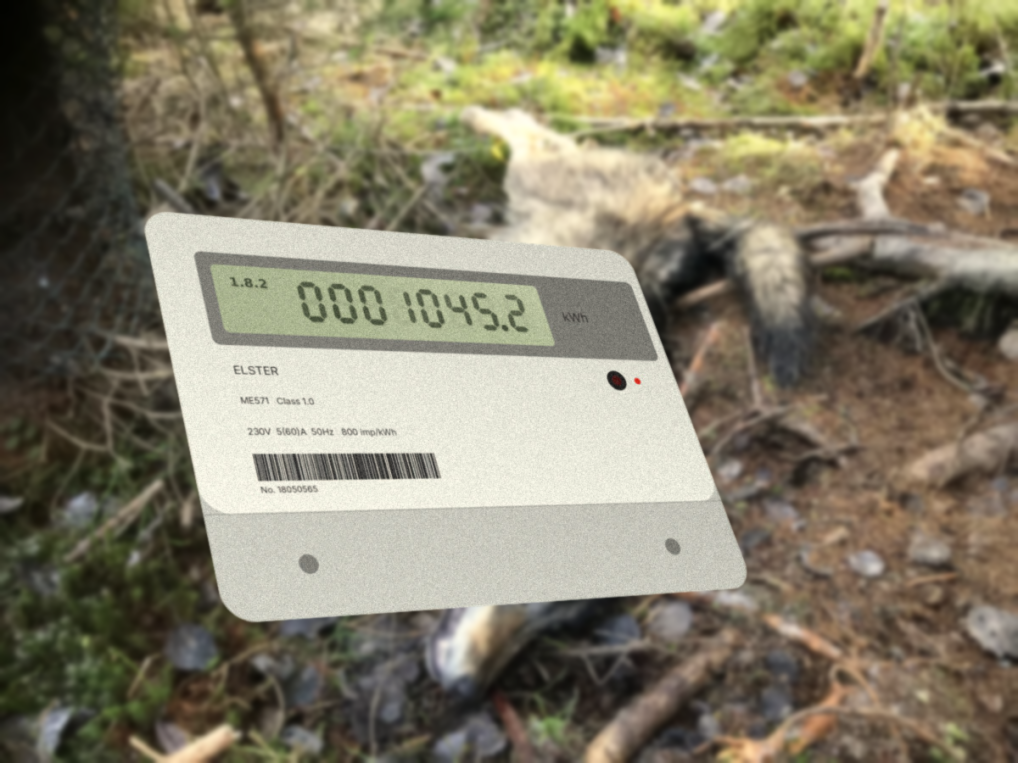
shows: 1045.2 kWh
